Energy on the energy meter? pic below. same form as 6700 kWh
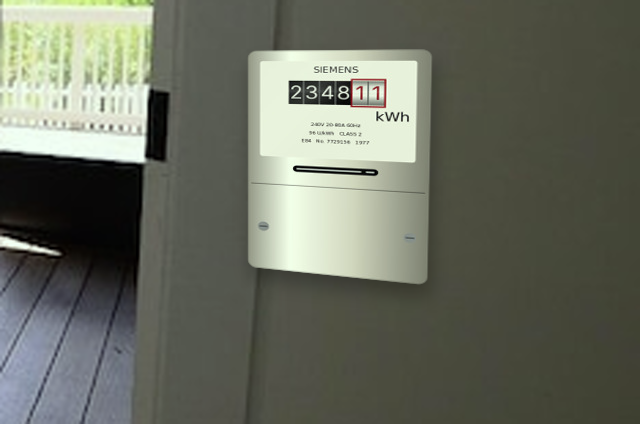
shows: 2348.11 kWh
